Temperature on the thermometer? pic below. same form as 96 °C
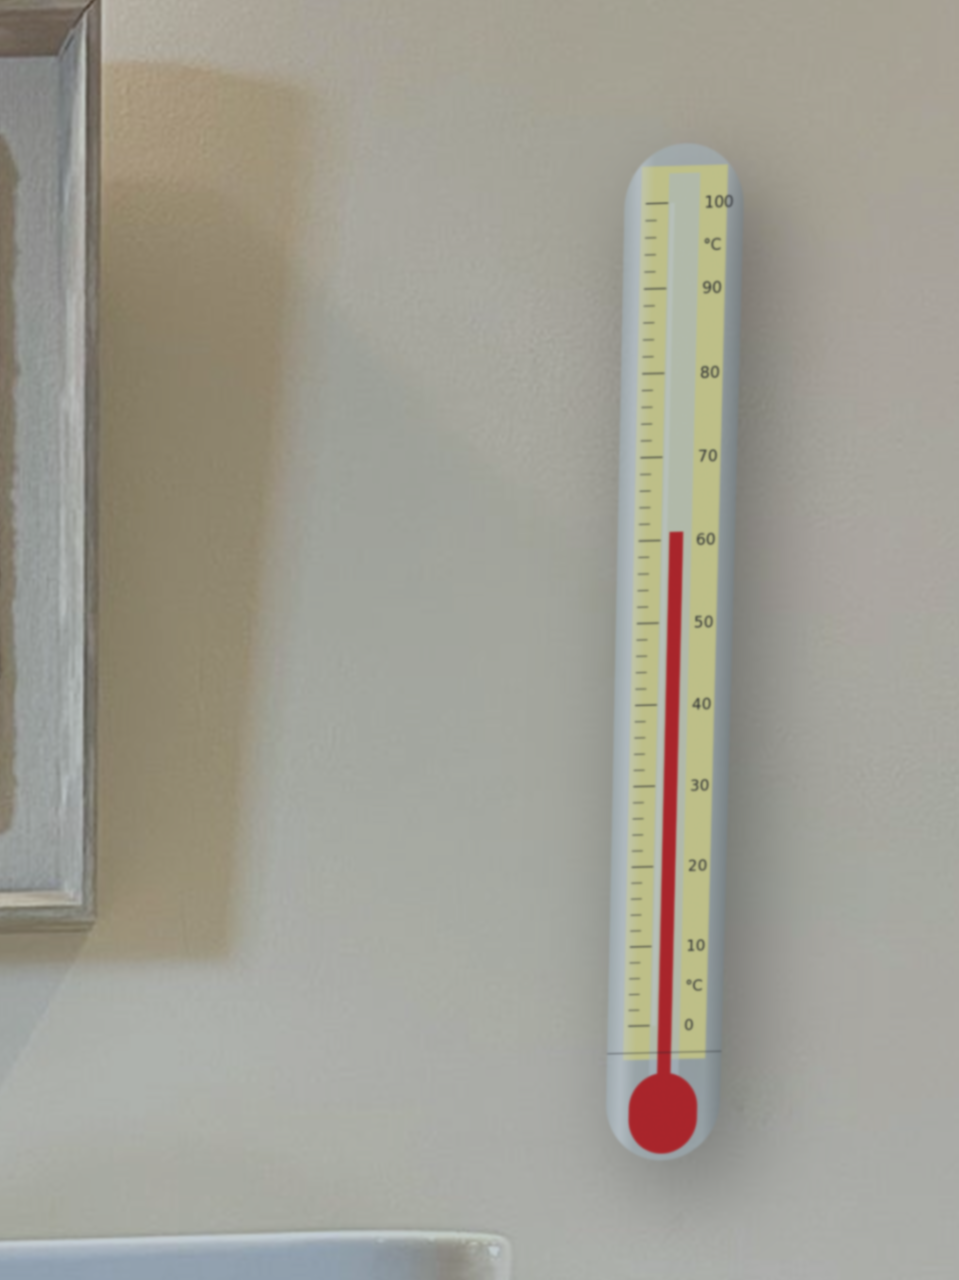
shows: 61 °C
